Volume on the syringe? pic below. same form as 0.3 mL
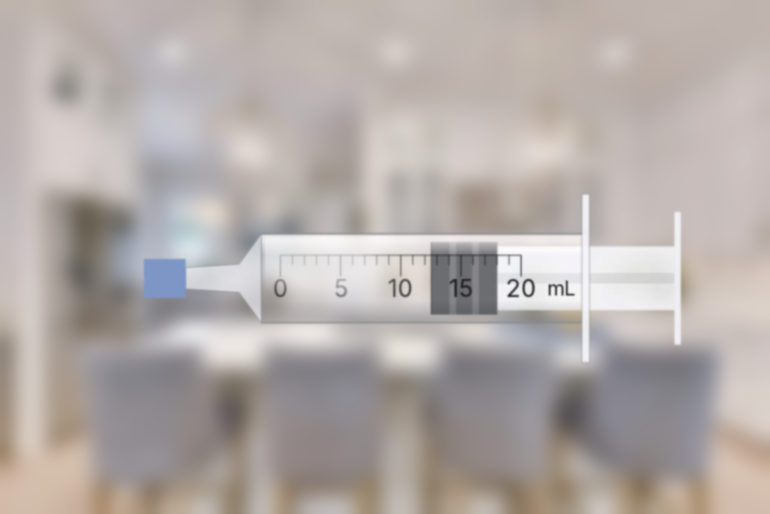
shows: 12.5 mL
